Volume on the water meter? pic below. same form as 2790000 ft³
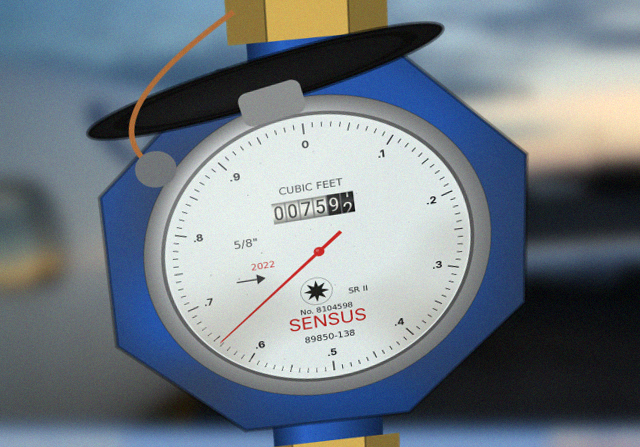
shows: 7591.64 ft³
